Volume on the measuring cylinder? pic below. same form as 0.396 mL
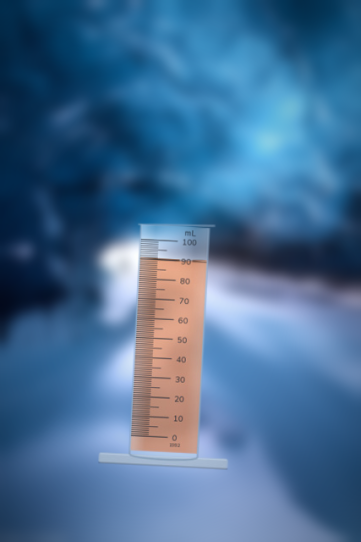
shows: 90 mL
